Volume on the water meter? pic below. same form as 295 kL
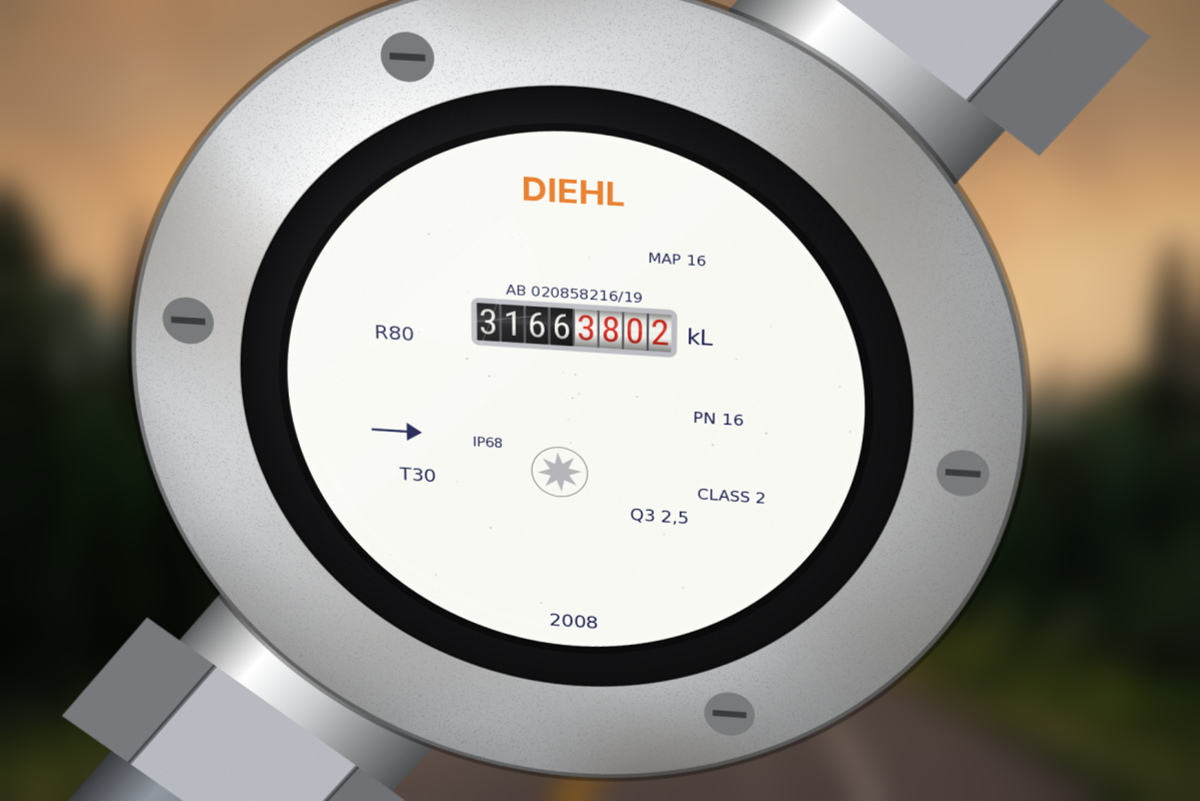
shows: 3166.3802 kL
